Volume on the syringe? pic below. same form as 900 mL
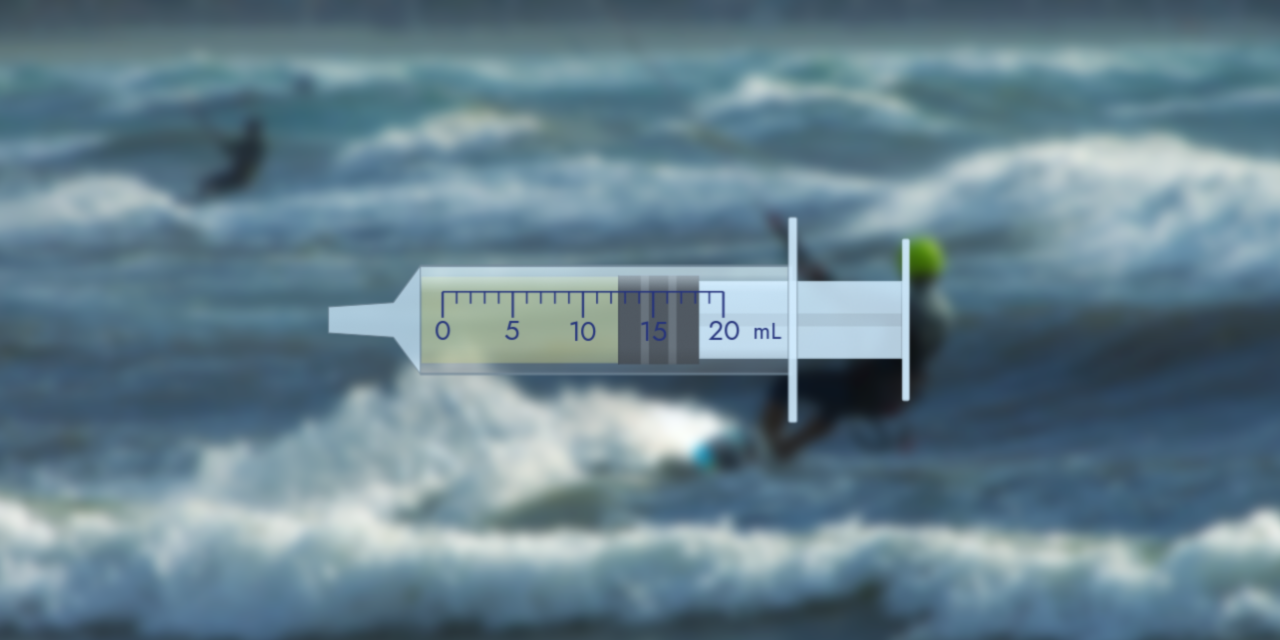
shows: 12.5 mL
